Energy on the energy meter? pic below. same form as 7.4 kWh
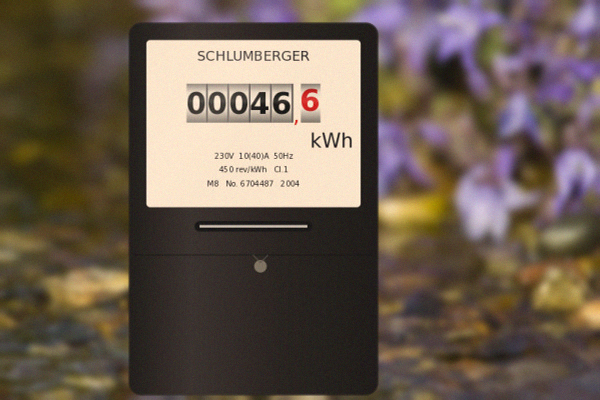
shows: 46.6 kWh
